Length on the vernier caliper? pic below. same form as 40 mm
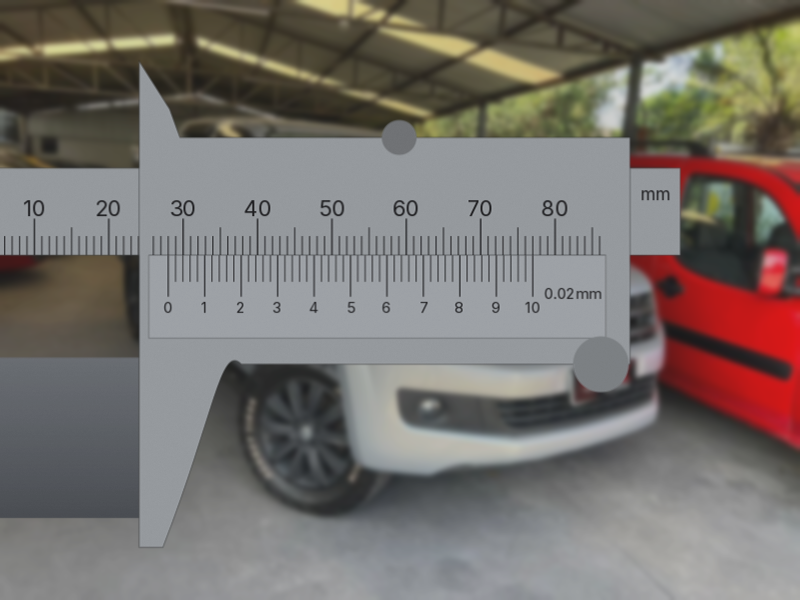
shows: 28.0 mm
